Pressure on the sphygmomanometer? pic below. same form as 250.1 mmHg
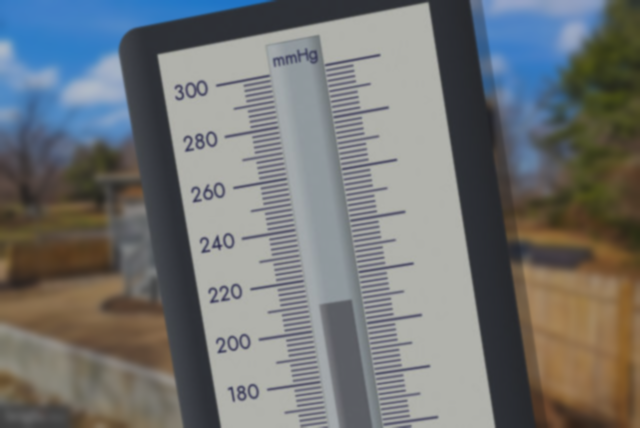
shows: 210 mmHg
